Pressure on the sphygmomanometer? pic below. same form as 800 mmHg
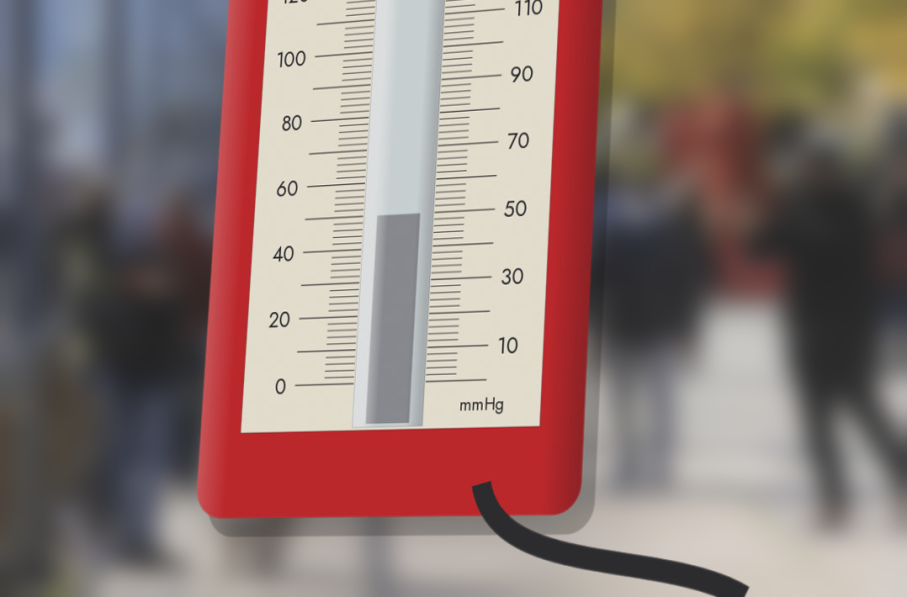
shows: 50 mmHg
